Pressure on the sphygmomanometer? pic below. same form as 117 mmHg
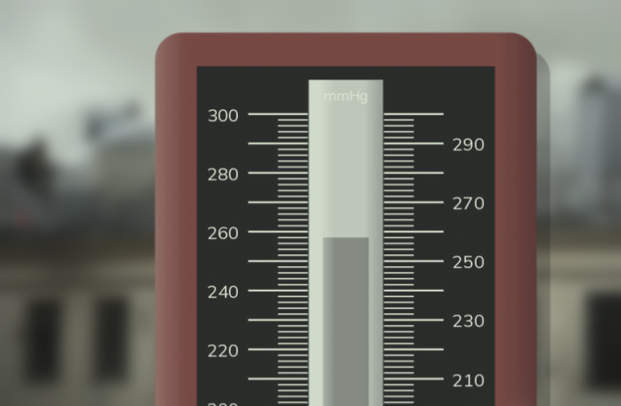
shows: 258 mmHg
